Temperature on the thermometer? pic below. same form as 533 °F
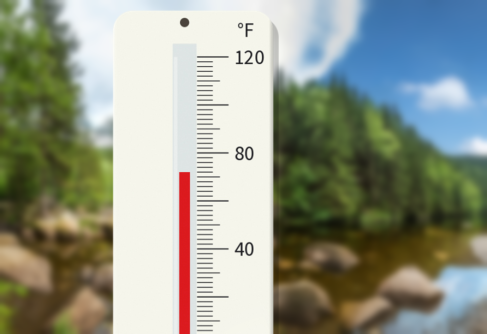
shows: 72 °F
